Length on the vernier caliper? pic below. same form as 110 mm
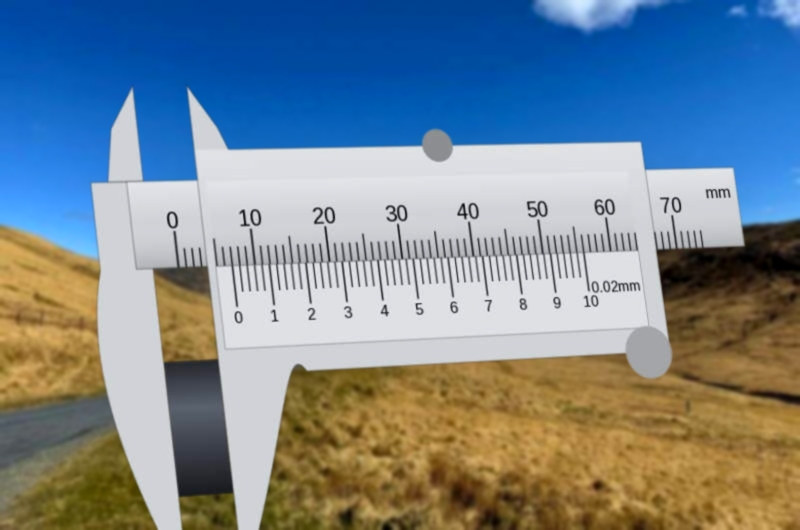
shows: 7.0 mm
